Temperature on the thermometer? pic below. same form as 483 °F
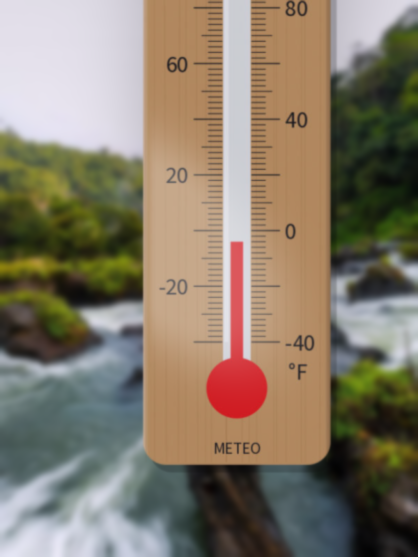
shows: -4 °F
